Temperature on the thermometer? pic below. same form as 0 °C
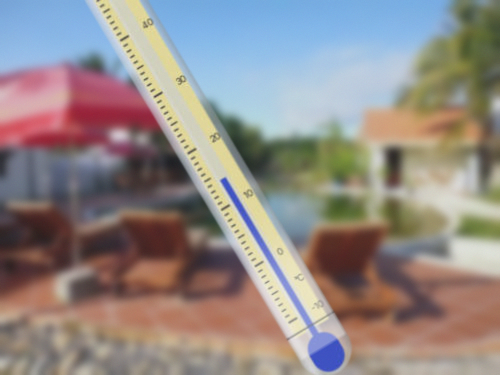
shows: 14 °C
